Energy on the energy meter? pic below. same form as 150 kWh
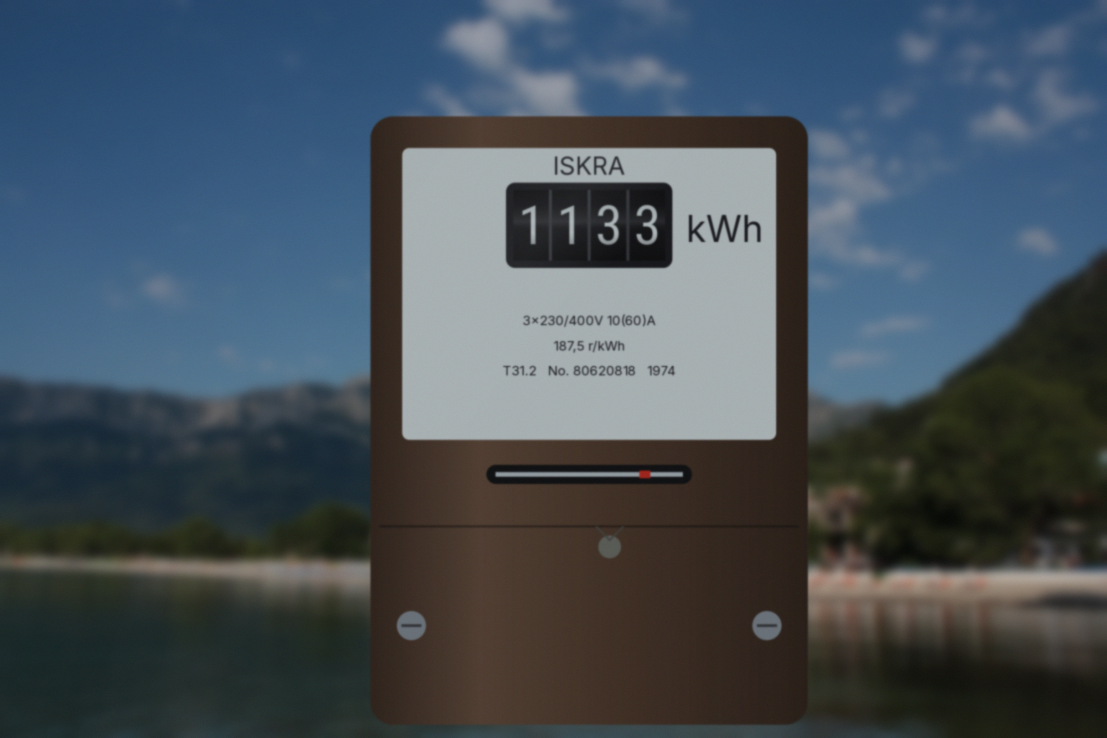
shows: 1133 kWh
